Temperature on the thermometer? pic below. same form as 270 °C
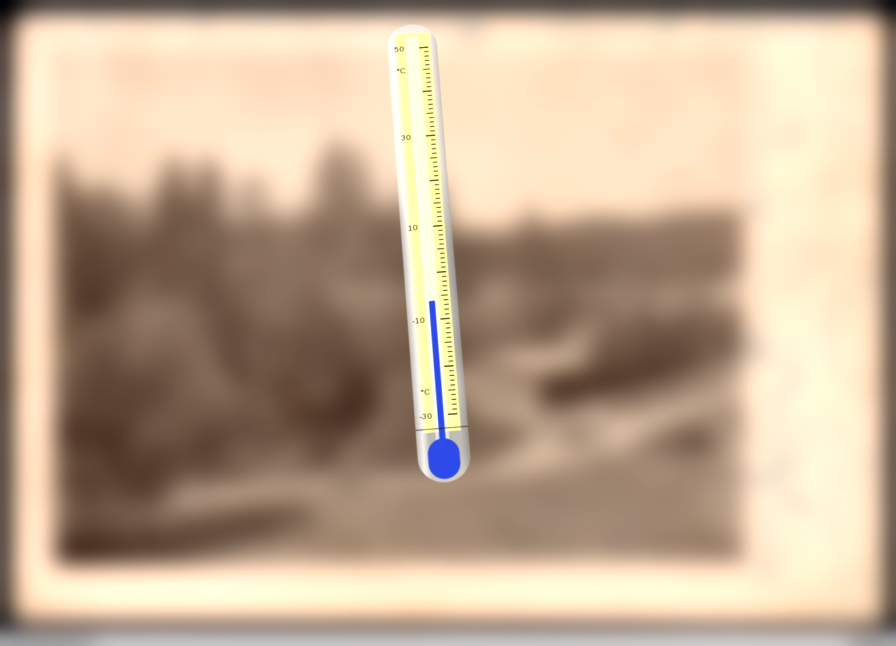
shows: -6 °C
